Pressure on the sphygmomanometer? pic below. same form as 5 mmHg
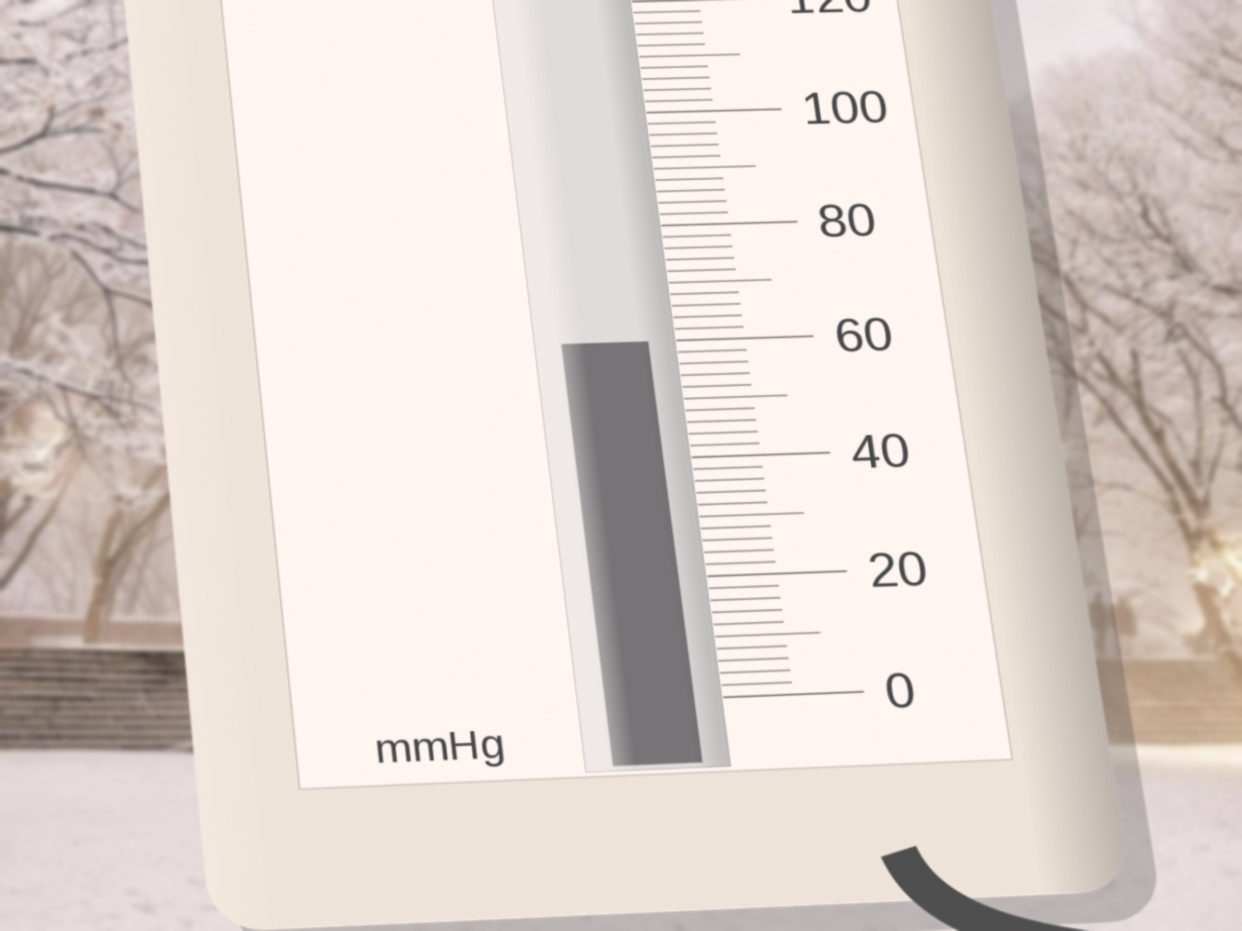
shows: 60 mmHg
